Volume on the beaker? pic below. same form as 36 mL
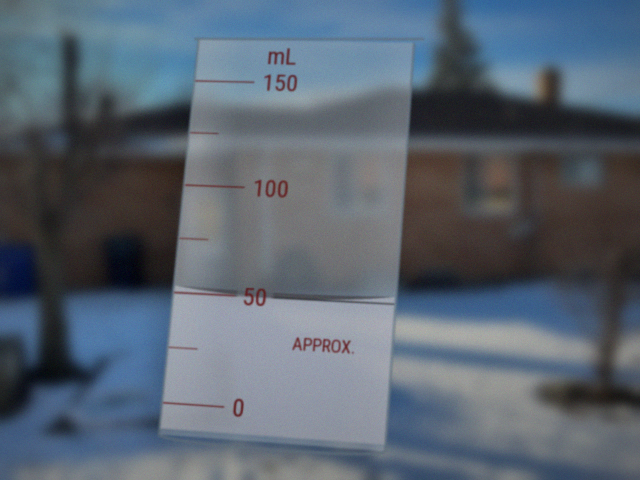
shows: 50 mL
